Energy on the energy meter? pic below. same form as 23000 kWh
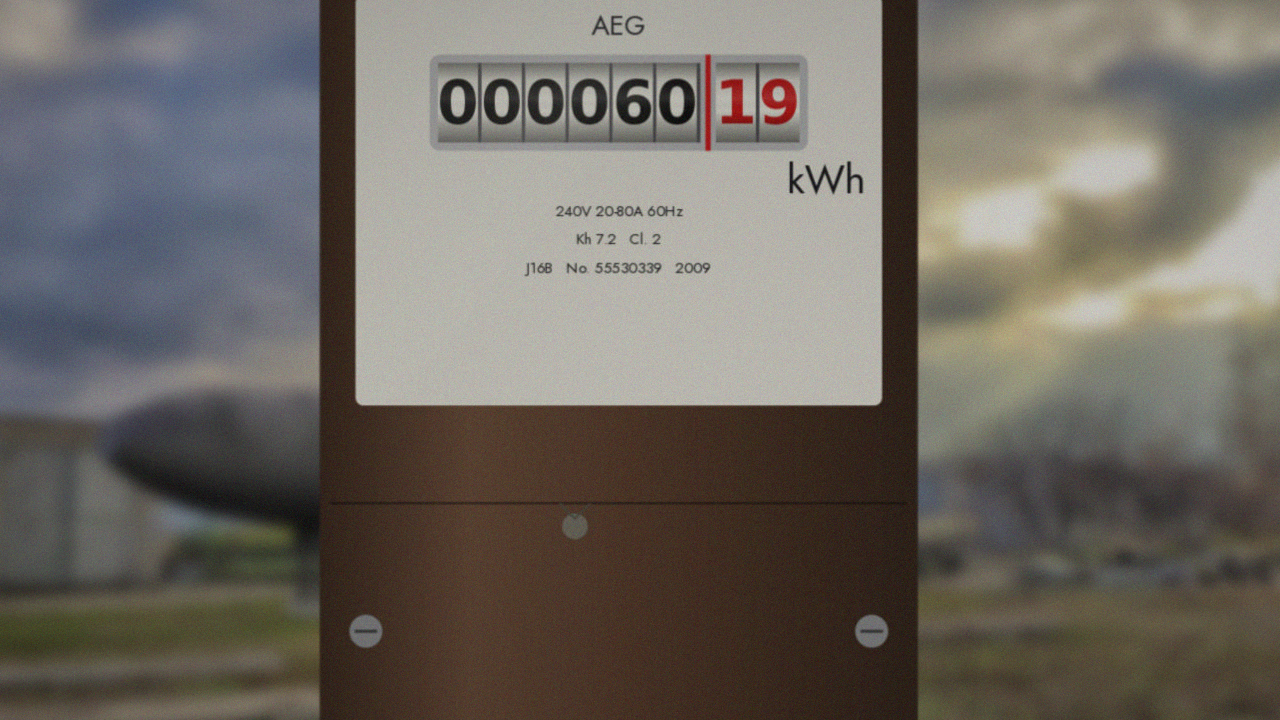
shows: 60.19 kWh
